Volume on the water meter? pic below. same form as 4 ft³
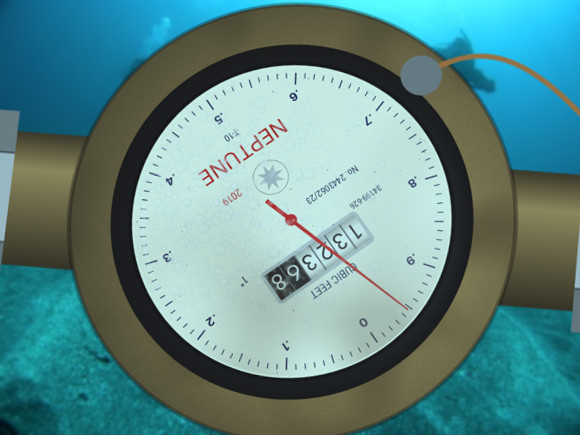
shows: 132367.95 ft³
